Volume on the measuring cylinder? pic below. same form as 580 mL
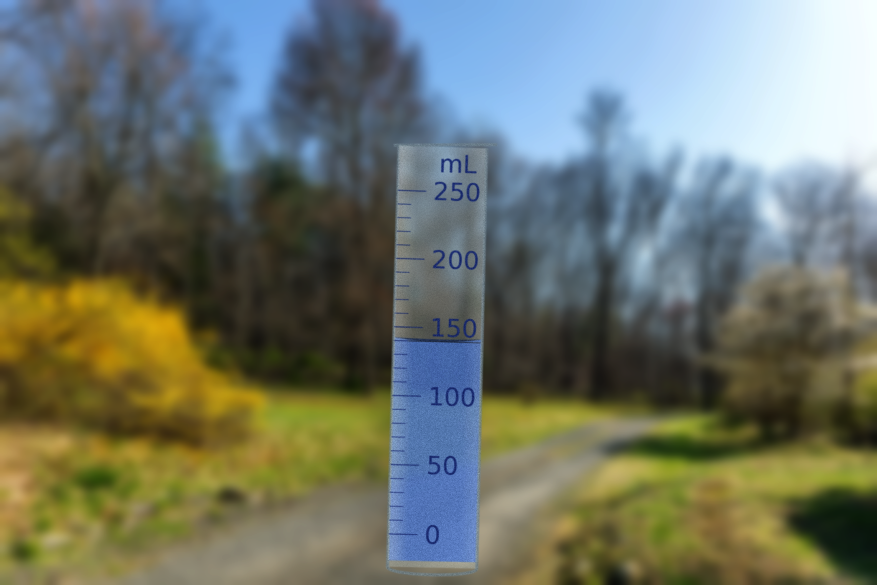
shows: 140 mL
